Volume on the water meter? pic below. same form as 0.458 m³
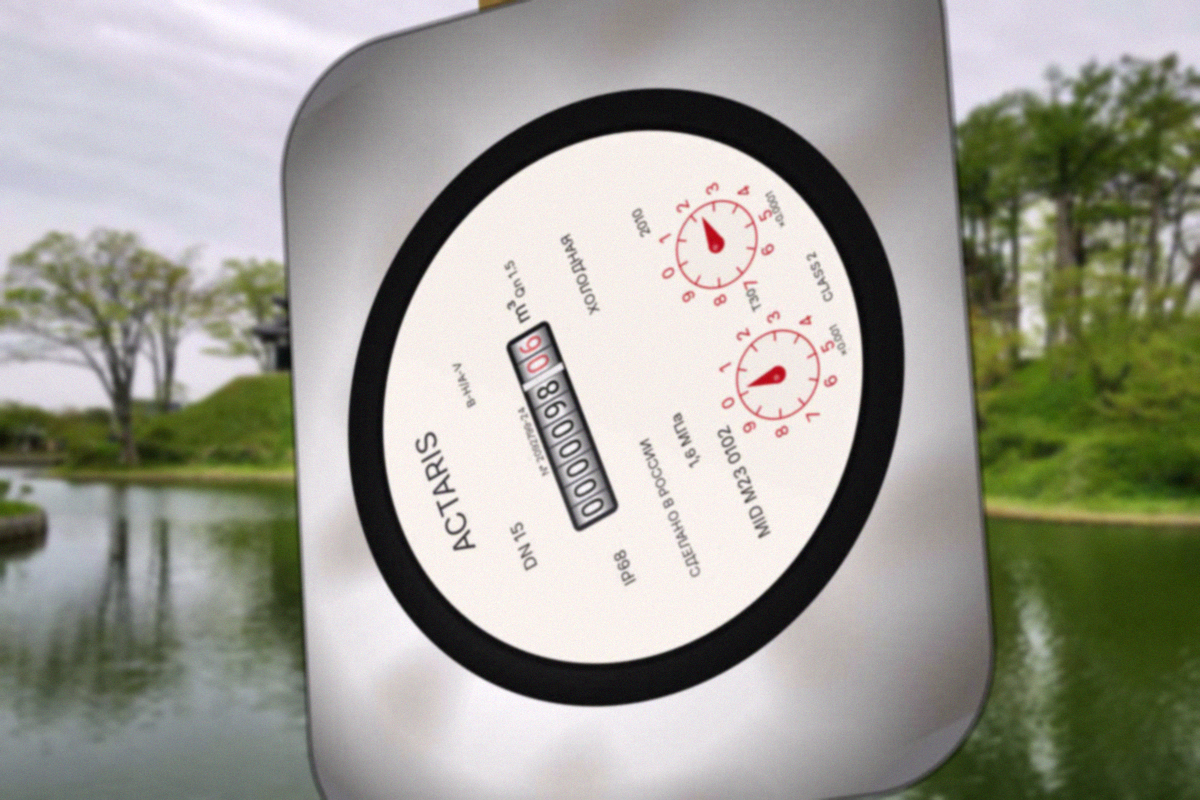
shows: 98.0602 m³
